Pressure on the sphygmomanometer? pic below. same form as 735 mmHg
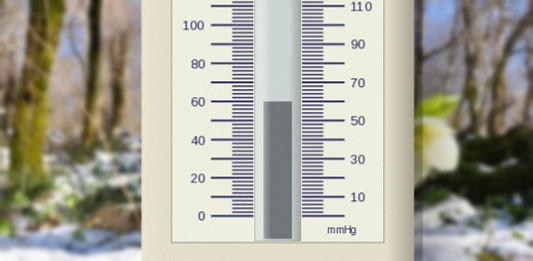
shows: 60 mmHg
